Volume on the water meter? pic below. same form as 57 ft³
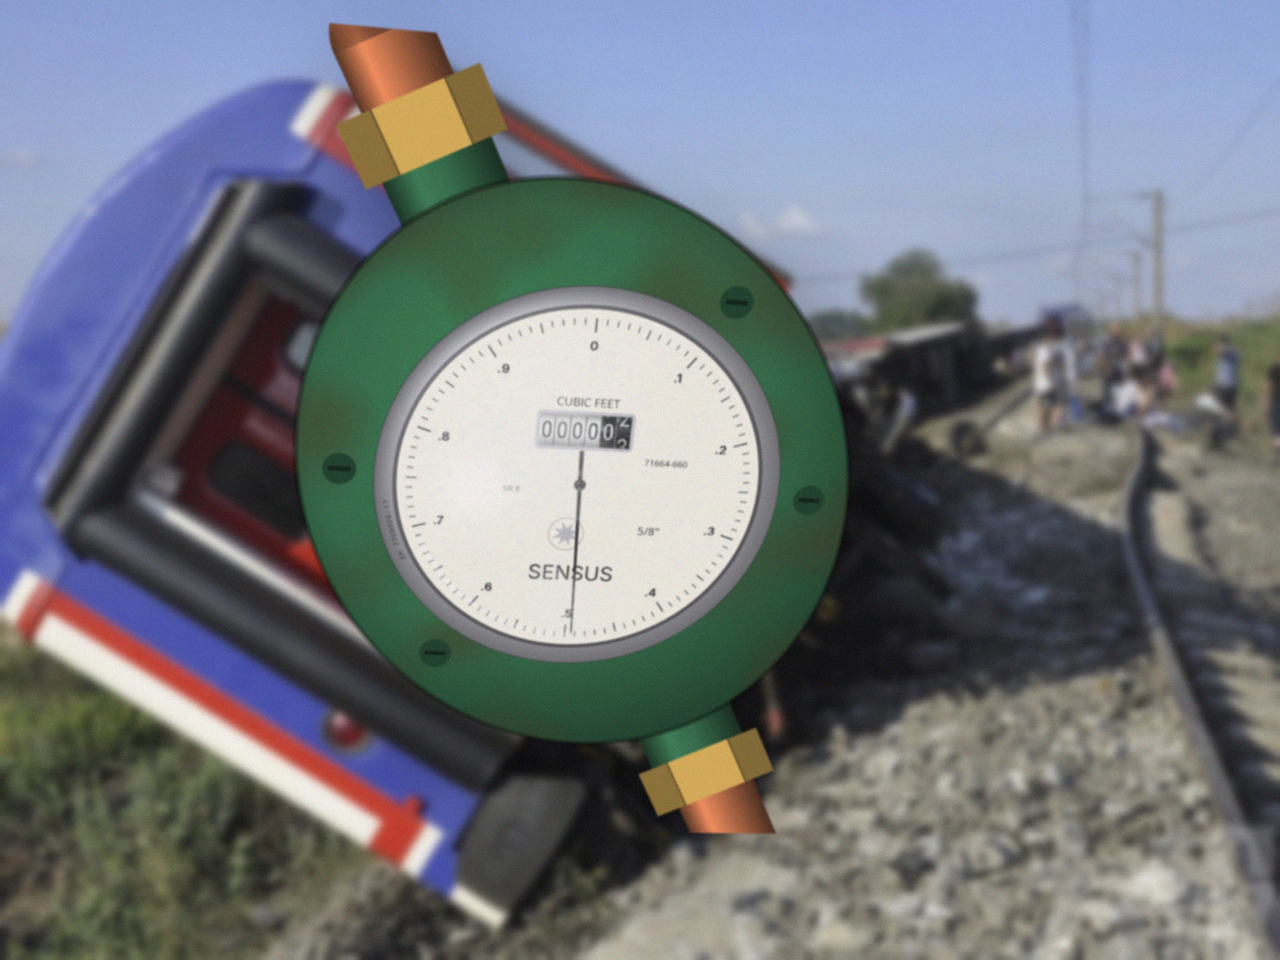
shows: 2.49 ft³
